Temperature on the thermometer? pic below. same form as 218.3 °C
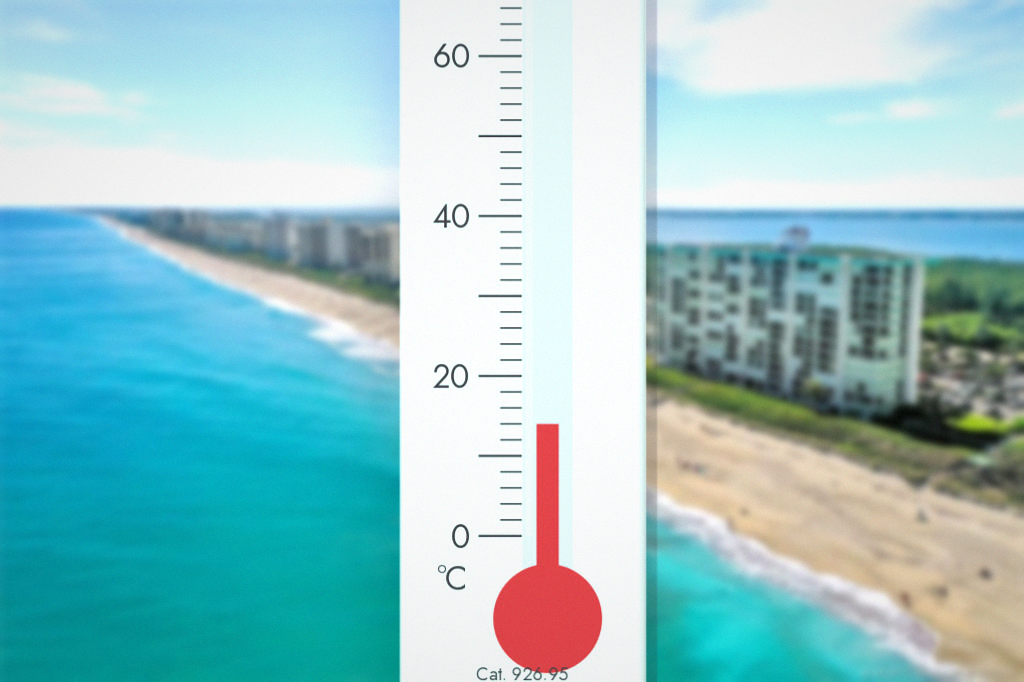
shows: 14 °C
